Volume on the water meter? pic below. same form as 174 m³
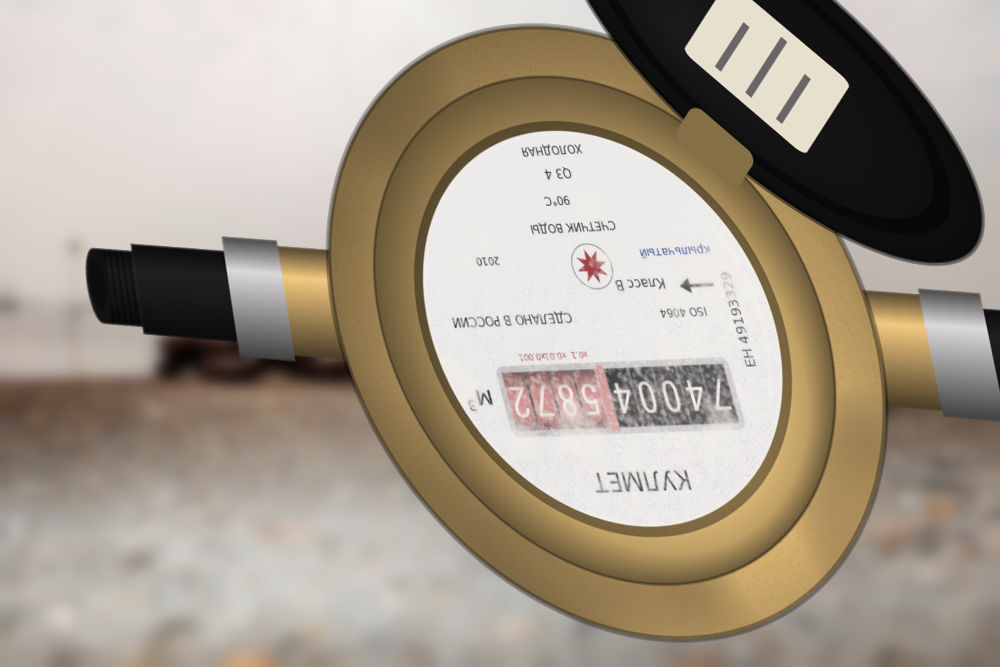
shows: 74004.5872 m³
